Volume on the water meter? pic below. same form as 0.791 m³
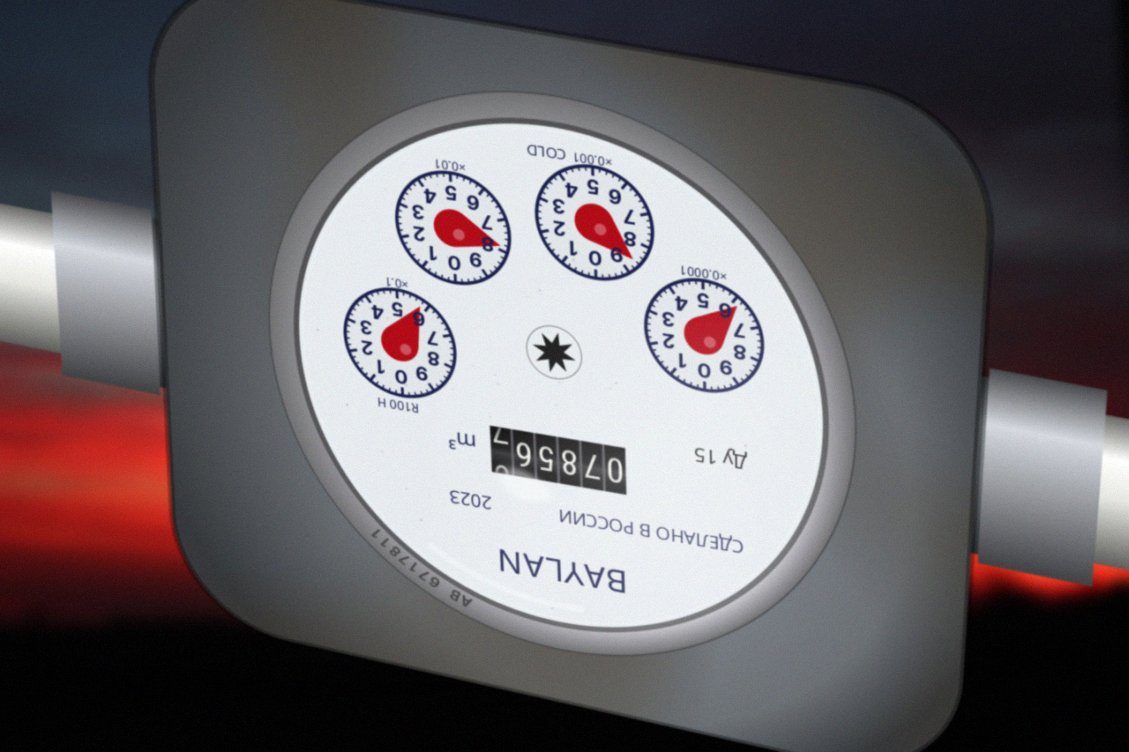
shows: 78566.5786 m³
